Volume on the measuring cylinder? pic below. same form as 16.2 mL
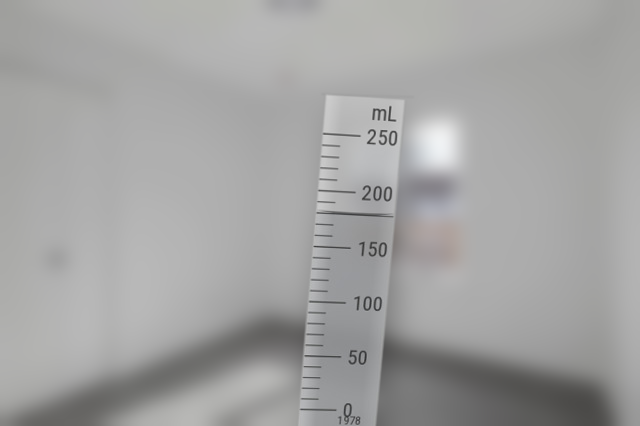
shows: 180 mL
